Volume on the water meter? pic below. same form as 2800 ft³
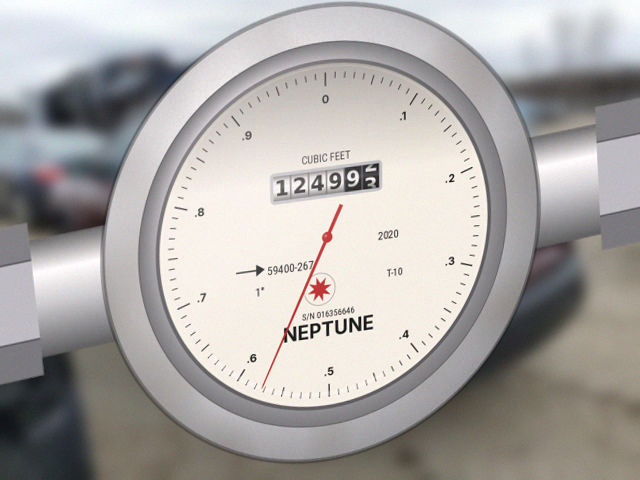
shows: 124992.57 ft³
